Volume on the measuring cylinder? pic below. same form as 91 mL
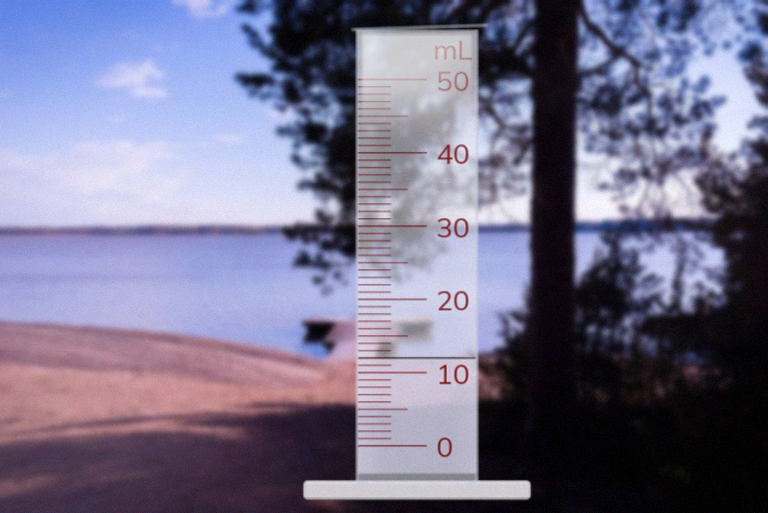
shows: 12 mL
